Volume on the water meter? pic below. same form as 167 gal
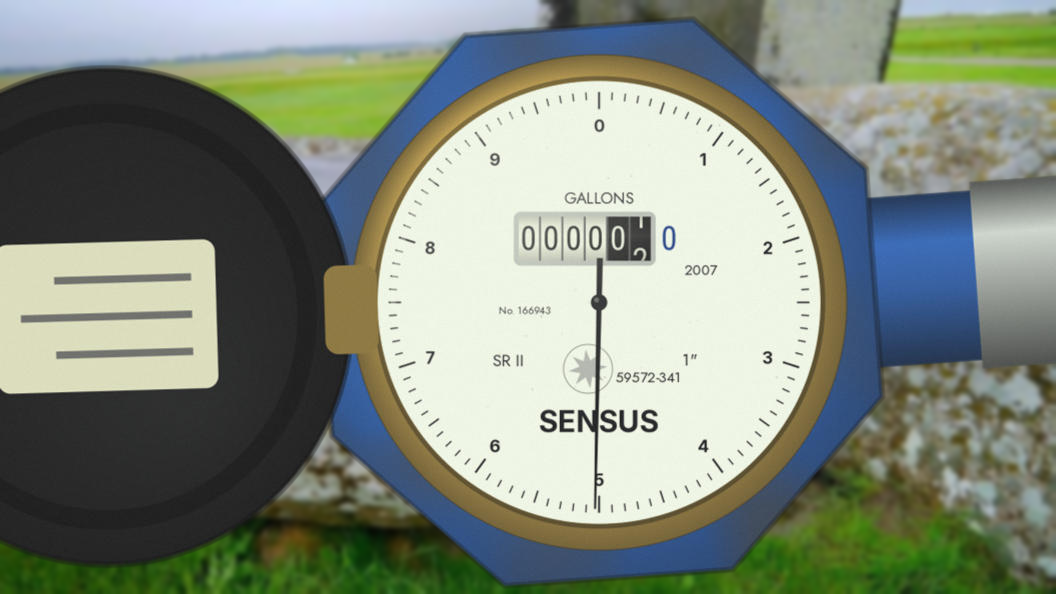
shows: 15.0 gal
